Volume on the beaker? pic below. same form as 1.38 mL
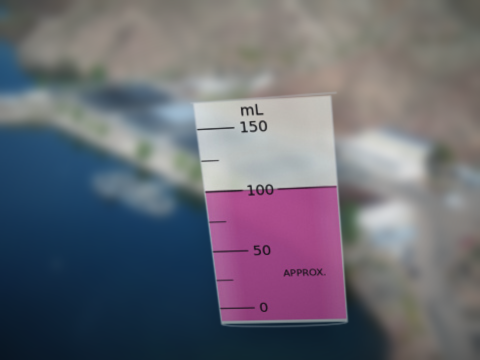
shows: 100 mL
